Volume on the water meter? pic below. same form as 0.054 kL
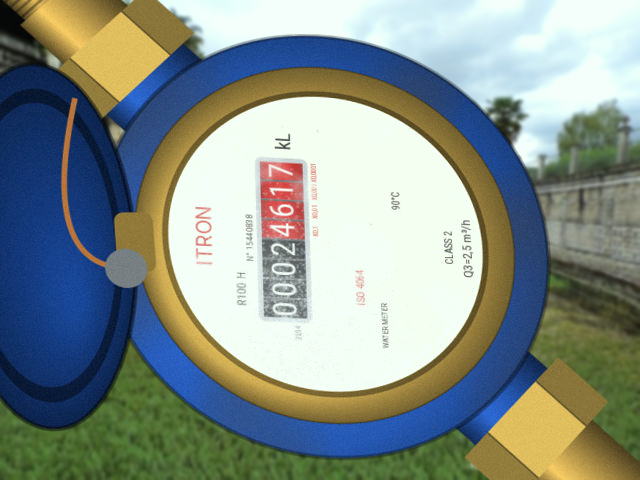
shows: 2.4617 kL
